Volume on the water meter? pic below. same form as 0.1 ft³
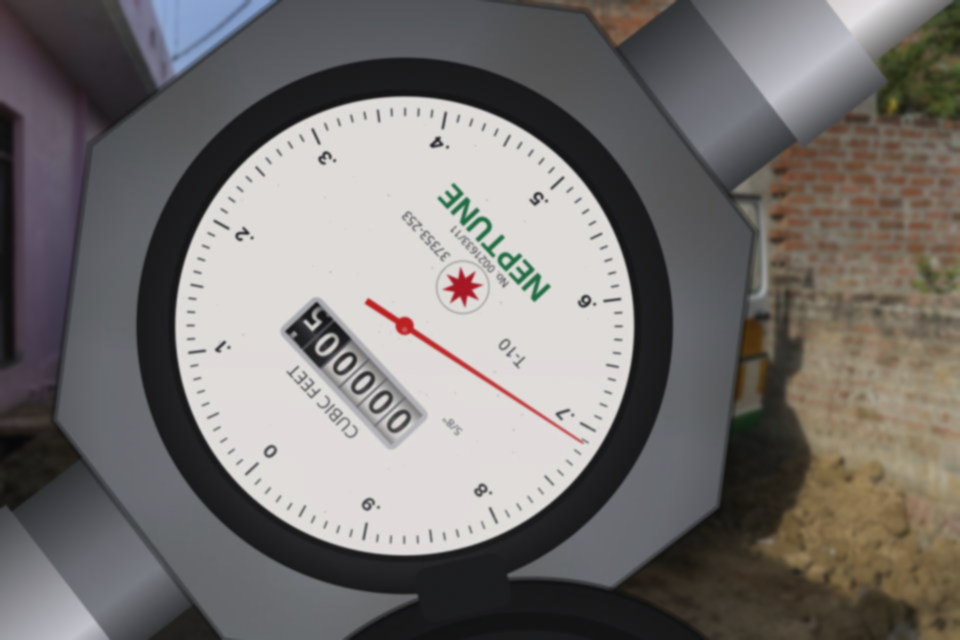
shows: 4.71 ft³
